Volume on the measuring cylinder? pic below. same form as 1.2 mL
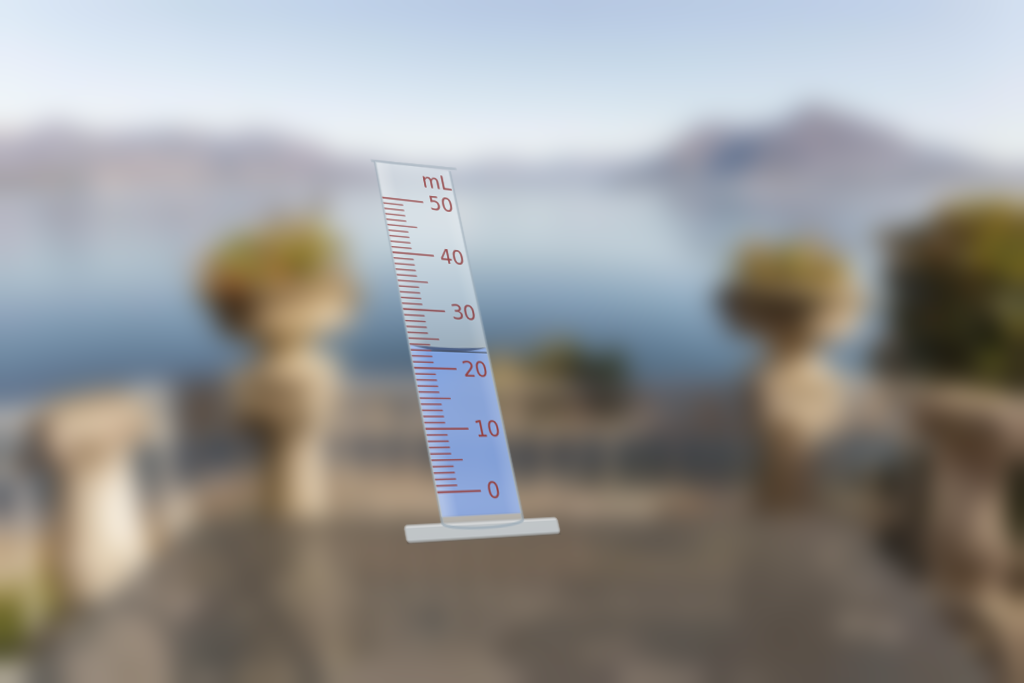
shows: 23 mL
